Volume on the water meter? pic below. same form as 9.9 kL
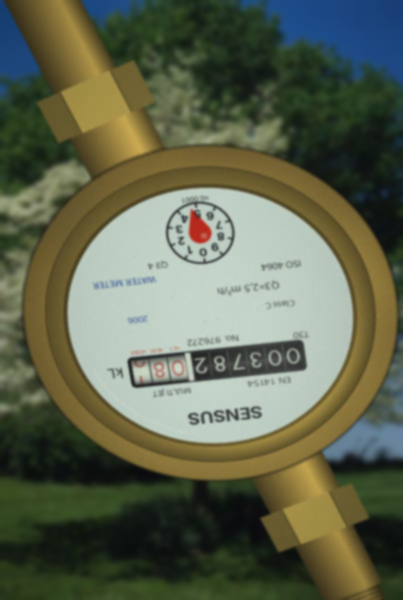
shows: 3782.0814 kL
